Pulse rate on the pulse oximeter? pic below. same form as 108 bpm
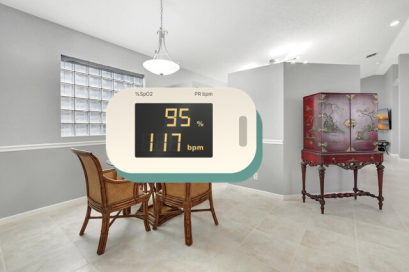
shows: 117 bpm
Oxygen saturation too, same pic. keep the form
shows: 95 %
